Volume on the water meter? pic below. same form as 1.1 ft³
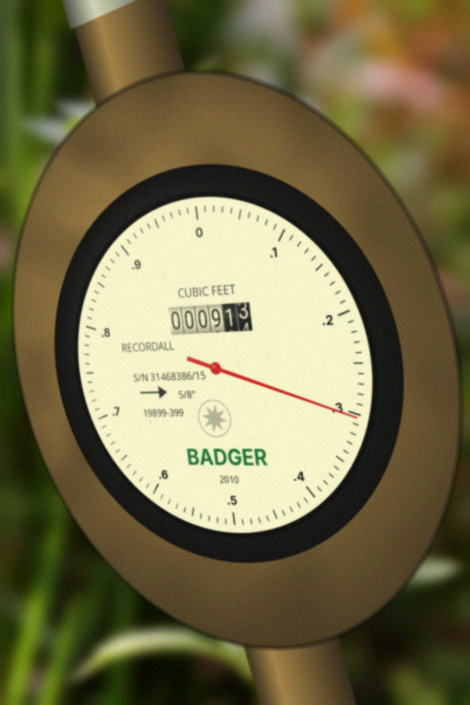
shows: 913.30 ft³
